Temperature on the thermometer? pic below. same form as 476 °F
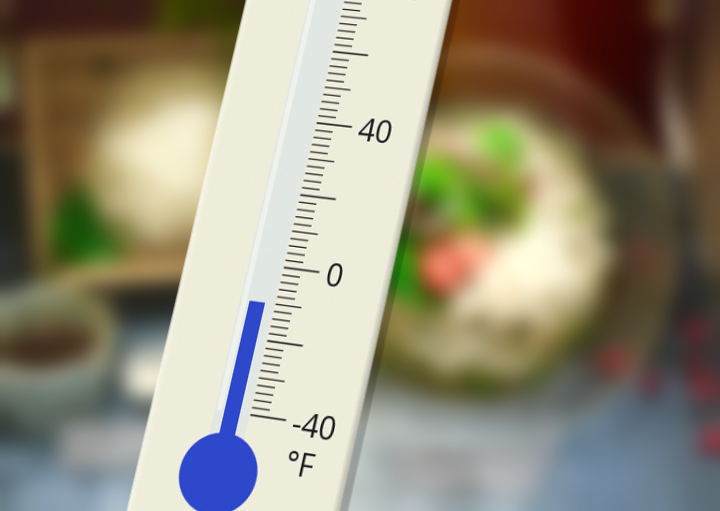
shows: -10 °F
